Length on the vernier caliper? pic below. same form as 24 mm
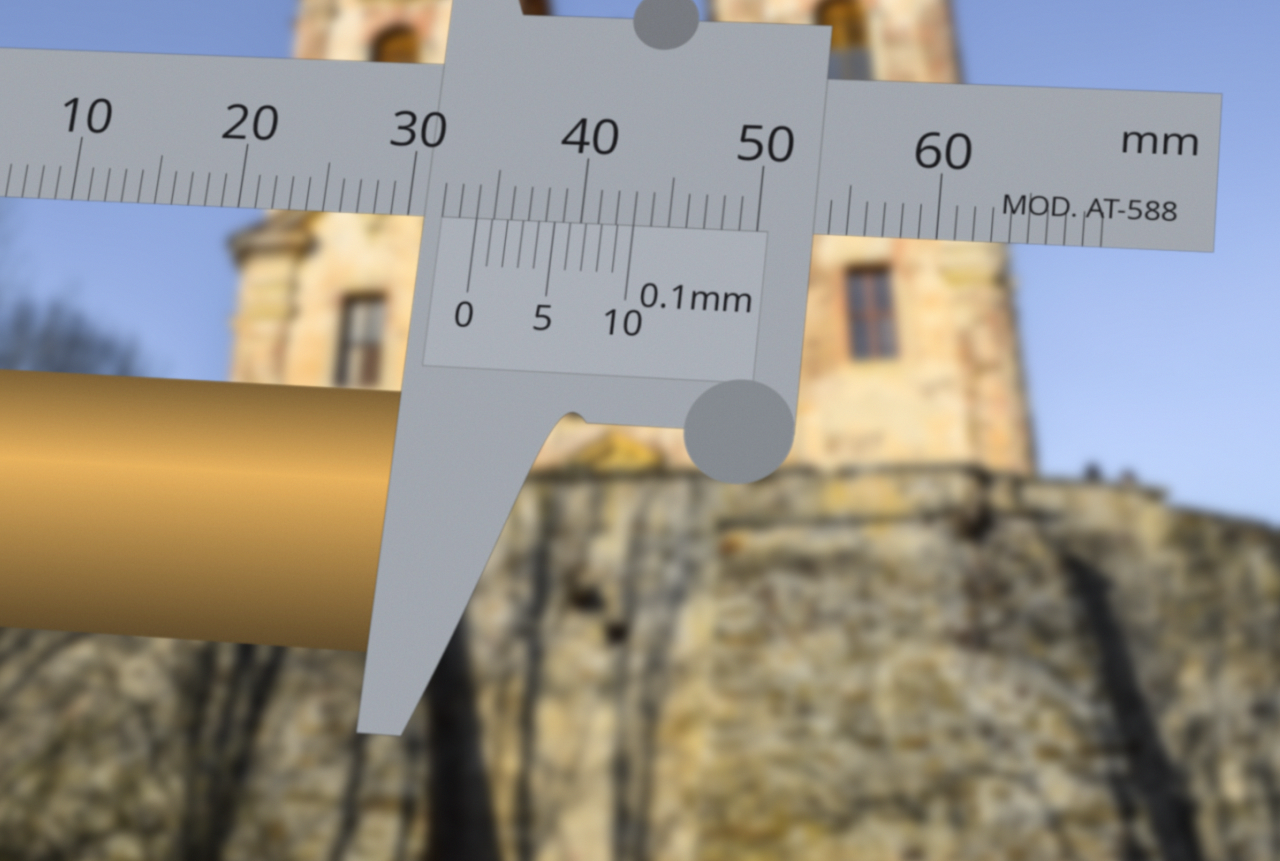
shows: 34.0 mm
